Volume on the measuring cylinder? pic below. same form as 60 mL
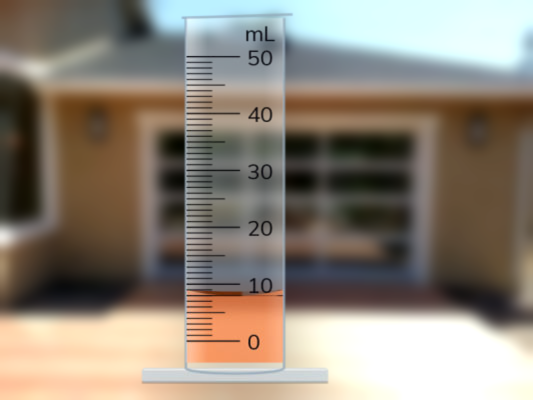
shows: 8 mL
